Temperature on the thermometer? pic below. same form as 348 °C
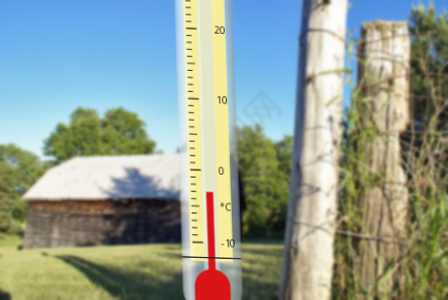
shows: -3 °C
